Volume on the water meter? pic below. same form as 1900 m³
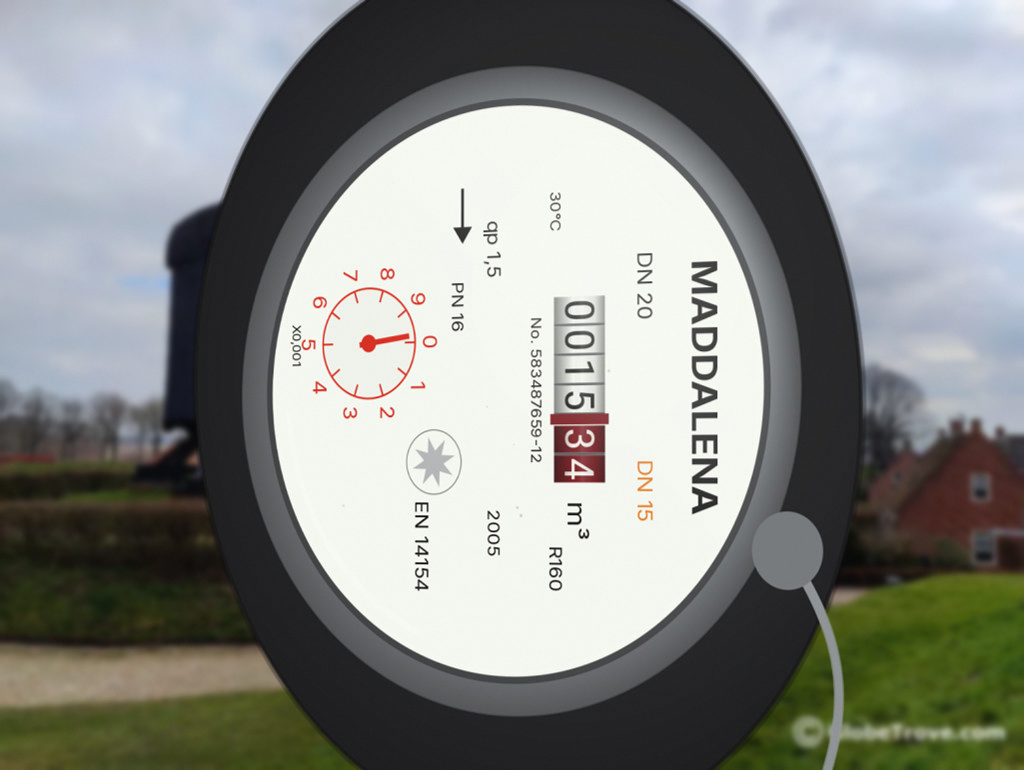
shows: 15.339 m³
